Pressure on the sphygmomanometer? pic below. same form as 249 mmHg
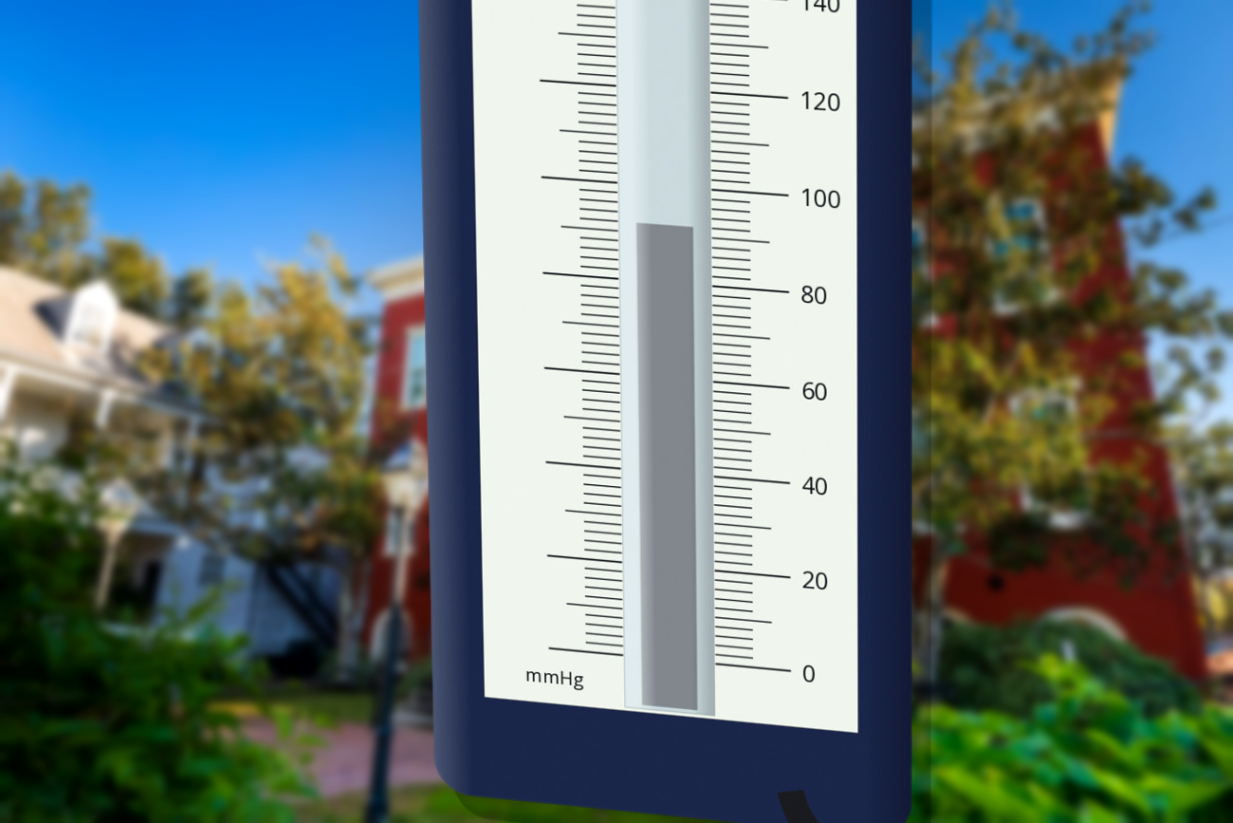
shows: 92 mmHg
